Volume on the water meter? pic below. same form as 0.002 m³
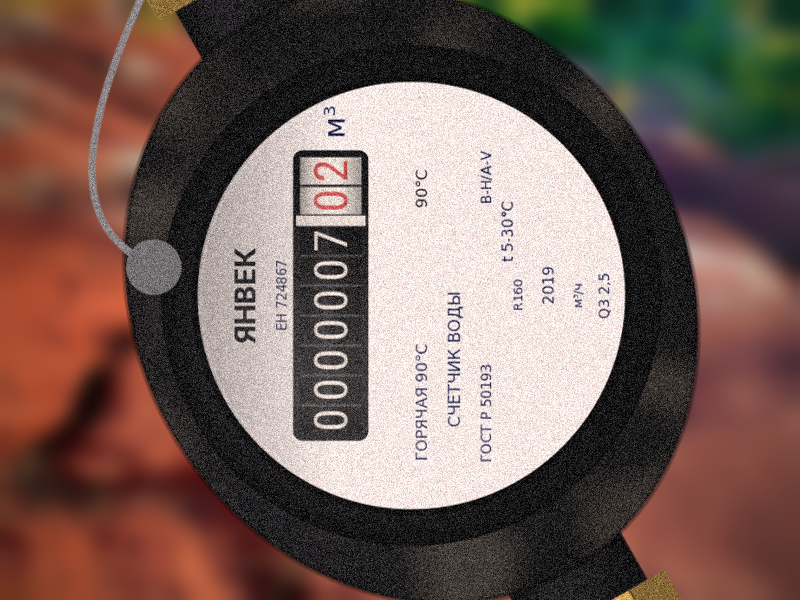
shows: 7.02 m³
